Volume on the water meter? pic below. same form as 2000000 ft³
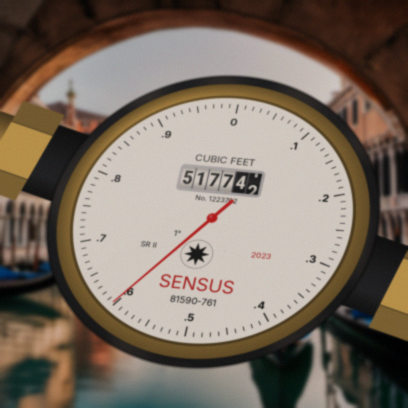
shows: 517741.60 ft³
